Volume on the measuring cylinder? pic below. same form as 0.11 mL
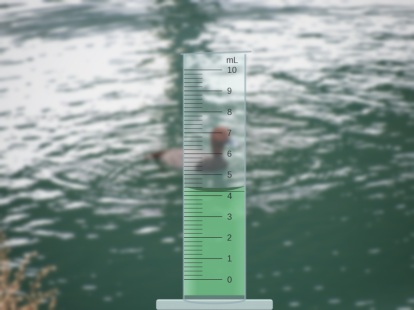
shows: 4.2 mL
